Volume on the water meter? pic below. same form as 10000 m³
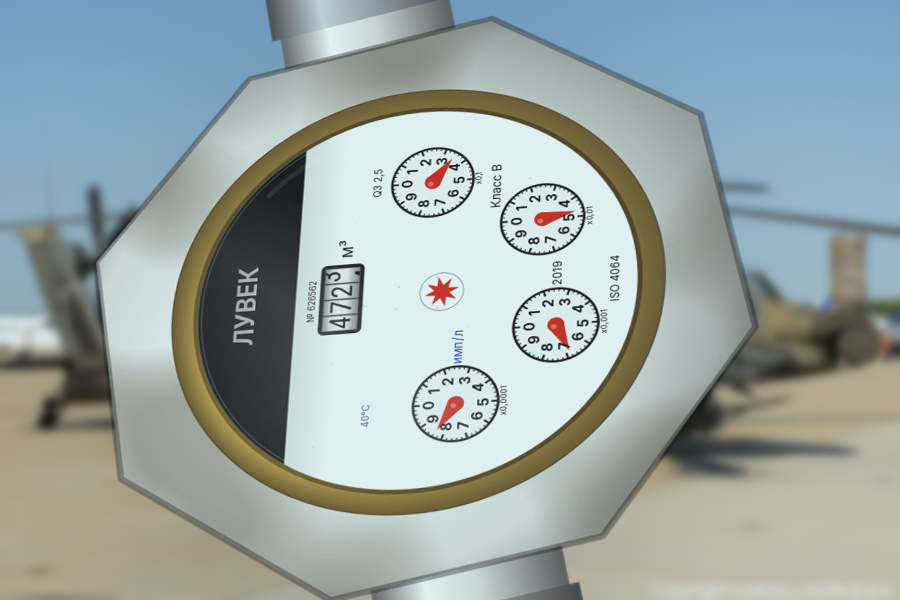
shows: 4723.3468 m³
